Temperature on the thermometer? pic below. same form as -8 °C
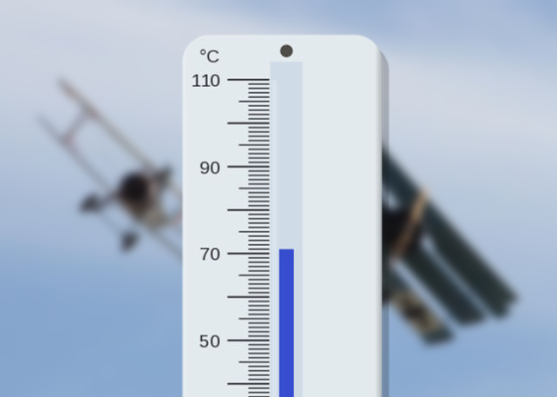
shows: 71 °C
